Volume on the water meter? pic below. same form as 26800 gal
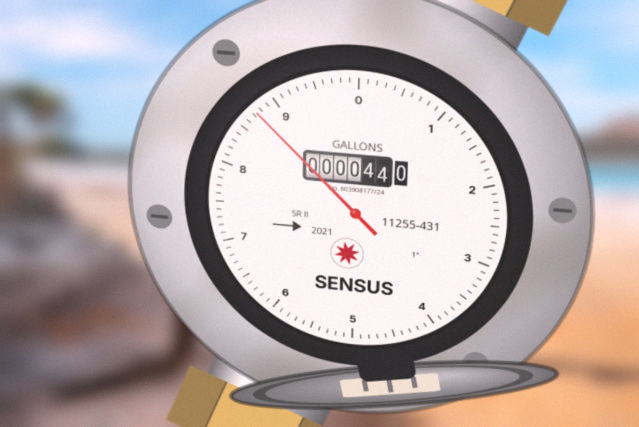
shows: 438.7 gal
